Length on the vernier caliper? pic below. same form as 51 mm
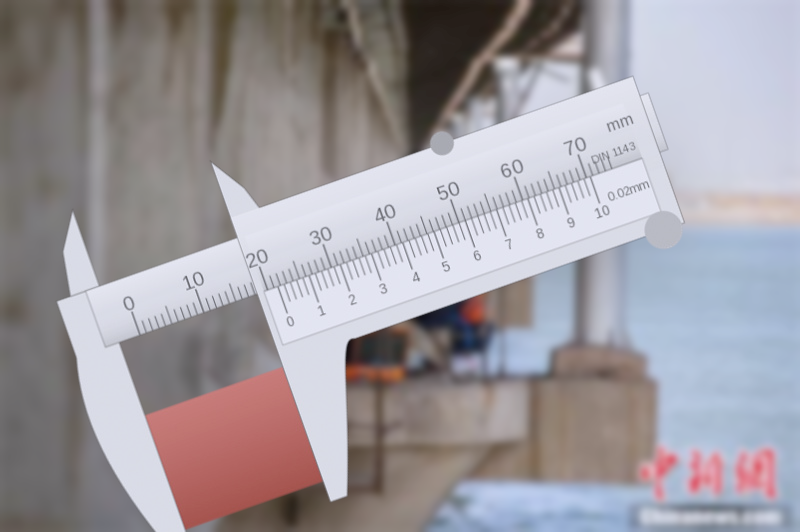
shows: 21.6 mm
